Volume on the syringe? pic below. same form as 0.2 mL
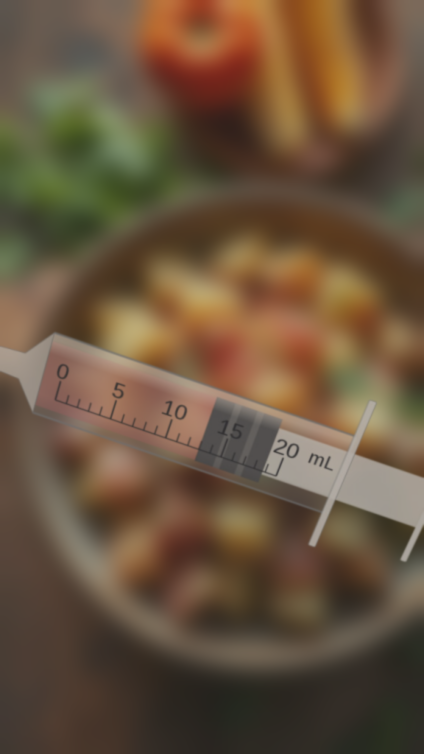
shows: 13 mL
